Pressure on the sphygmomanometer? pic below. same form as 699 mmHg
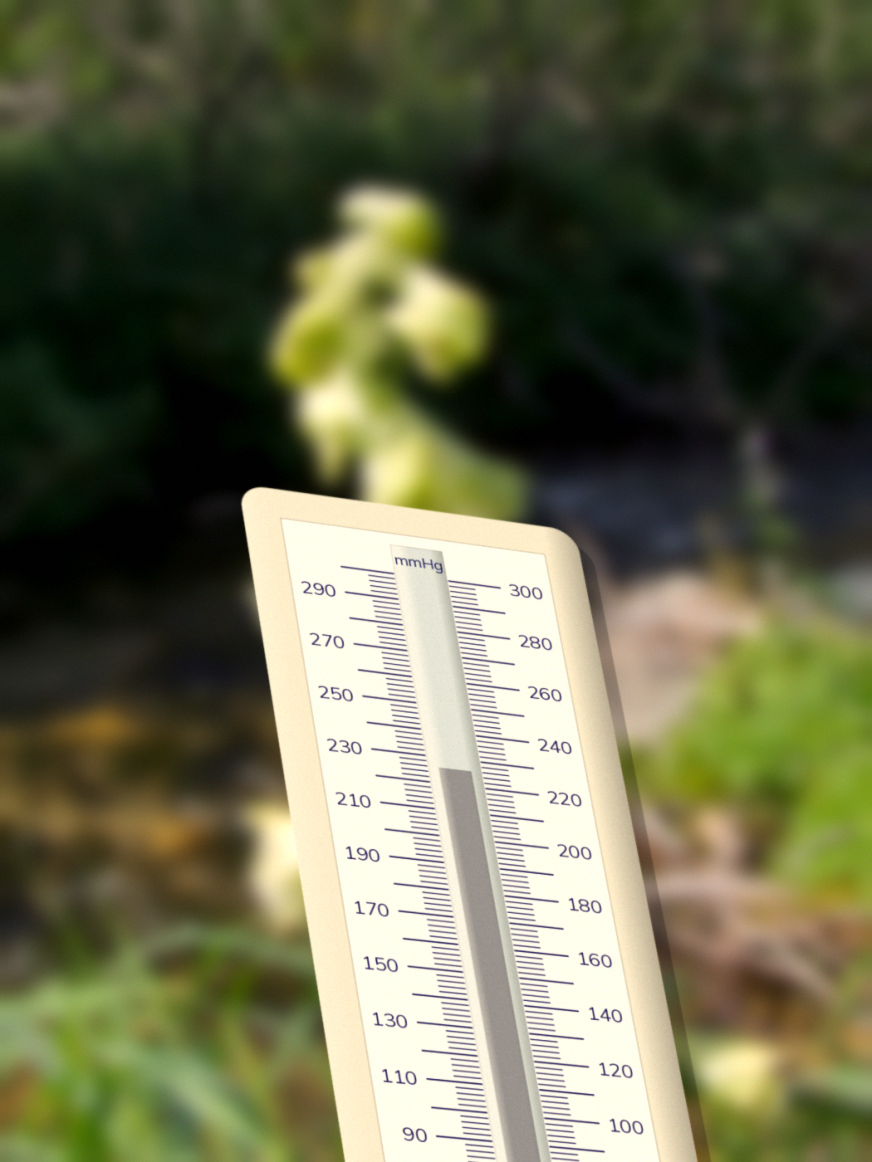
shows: 226 mmHg
